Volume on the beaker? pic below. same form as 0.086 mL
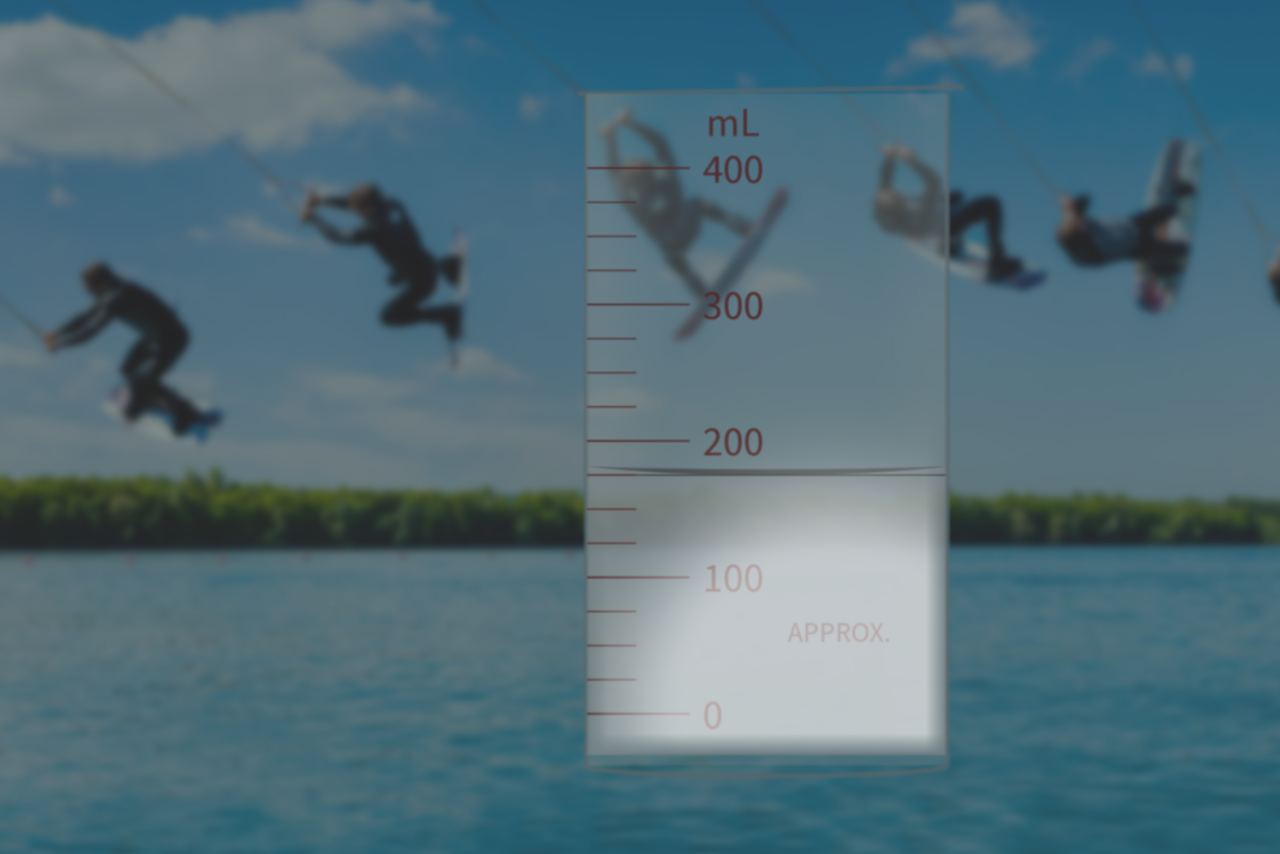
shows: 175 mL
